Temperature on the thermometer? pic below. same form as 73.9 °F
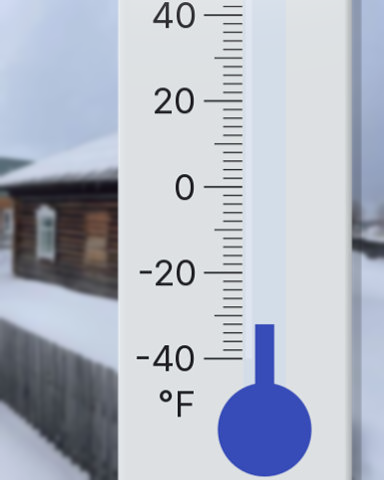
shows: -32 °F
